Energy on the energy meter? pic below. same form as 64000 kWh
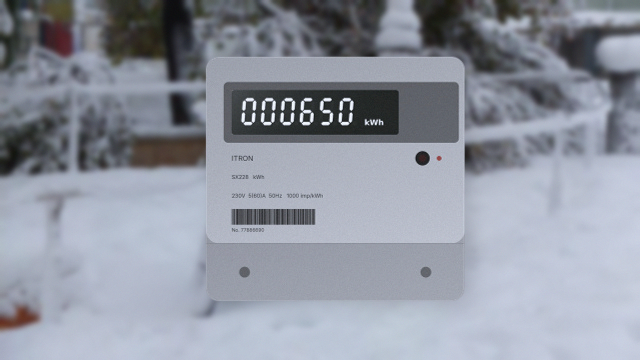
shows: 650 kWh
